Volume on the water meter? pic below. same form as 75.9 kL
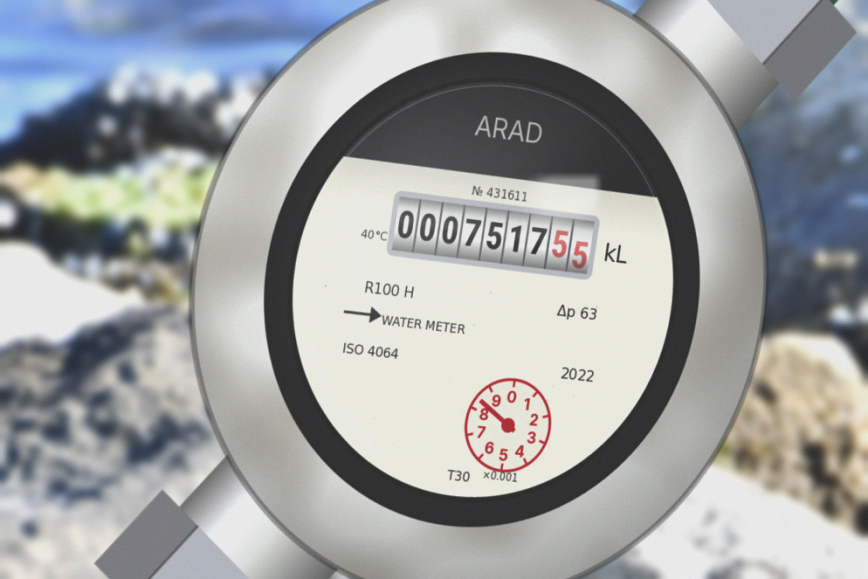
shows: 7517.548 kL
